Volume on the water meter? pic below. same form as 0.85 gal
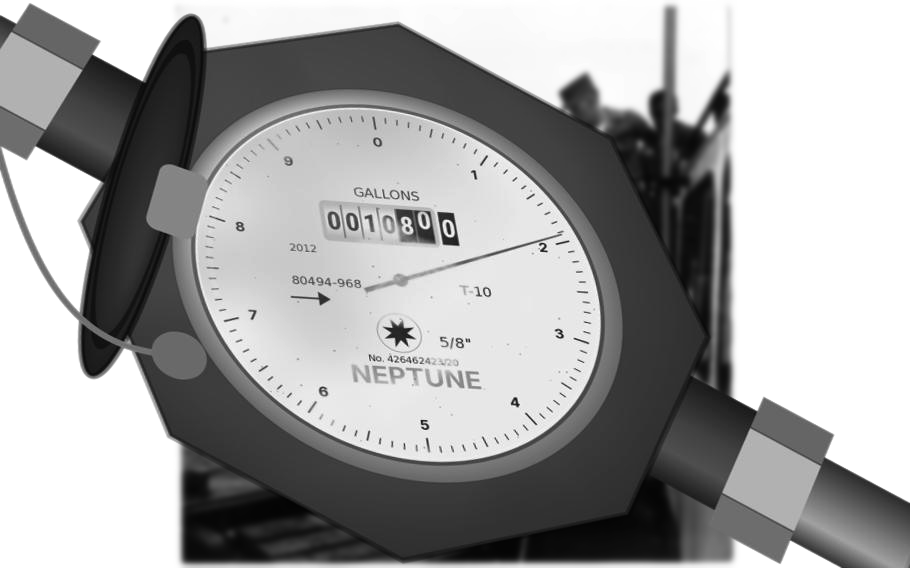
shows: 10801.9 gal
